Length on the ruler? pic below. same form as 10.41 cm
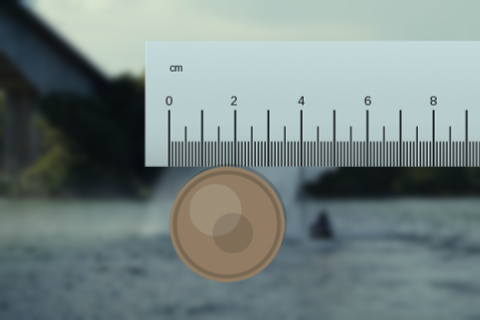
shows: 3.5 cm
